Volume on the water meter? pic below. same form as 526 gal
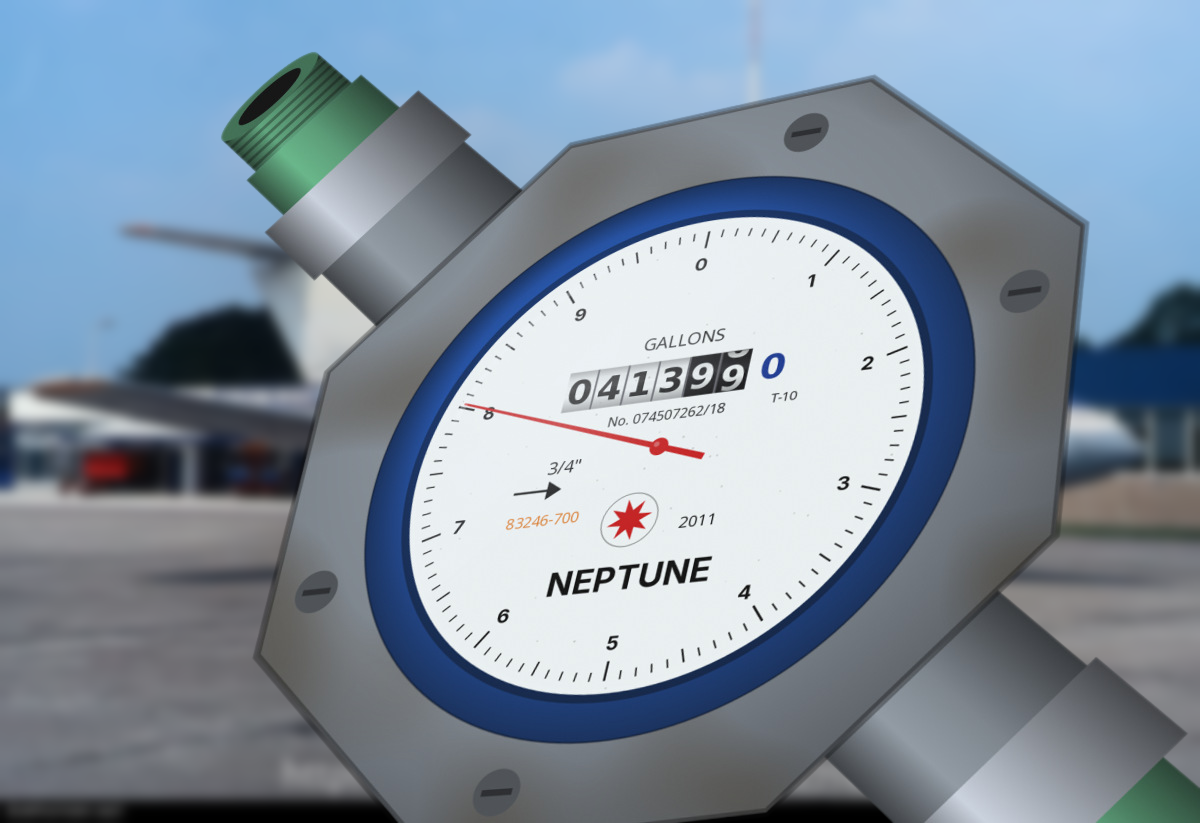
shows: 413988.0 gal
